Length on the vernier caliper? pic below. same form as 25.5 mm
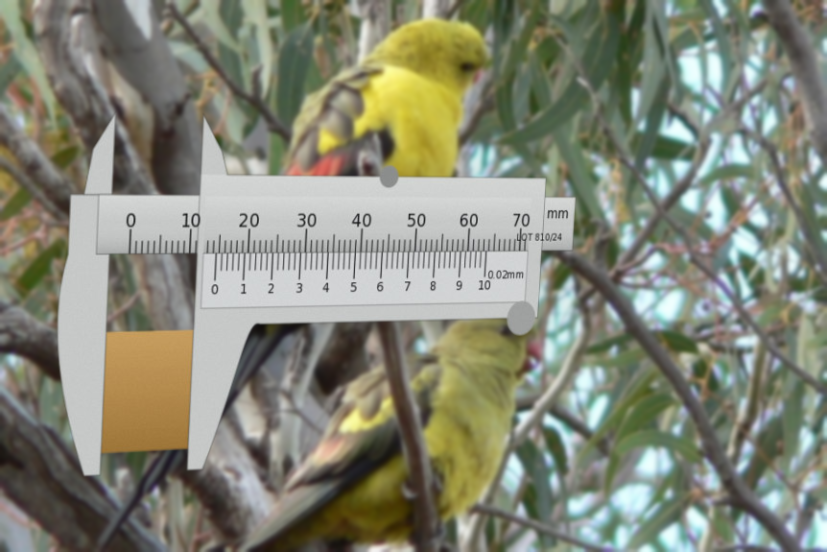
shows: 14.5 mm
